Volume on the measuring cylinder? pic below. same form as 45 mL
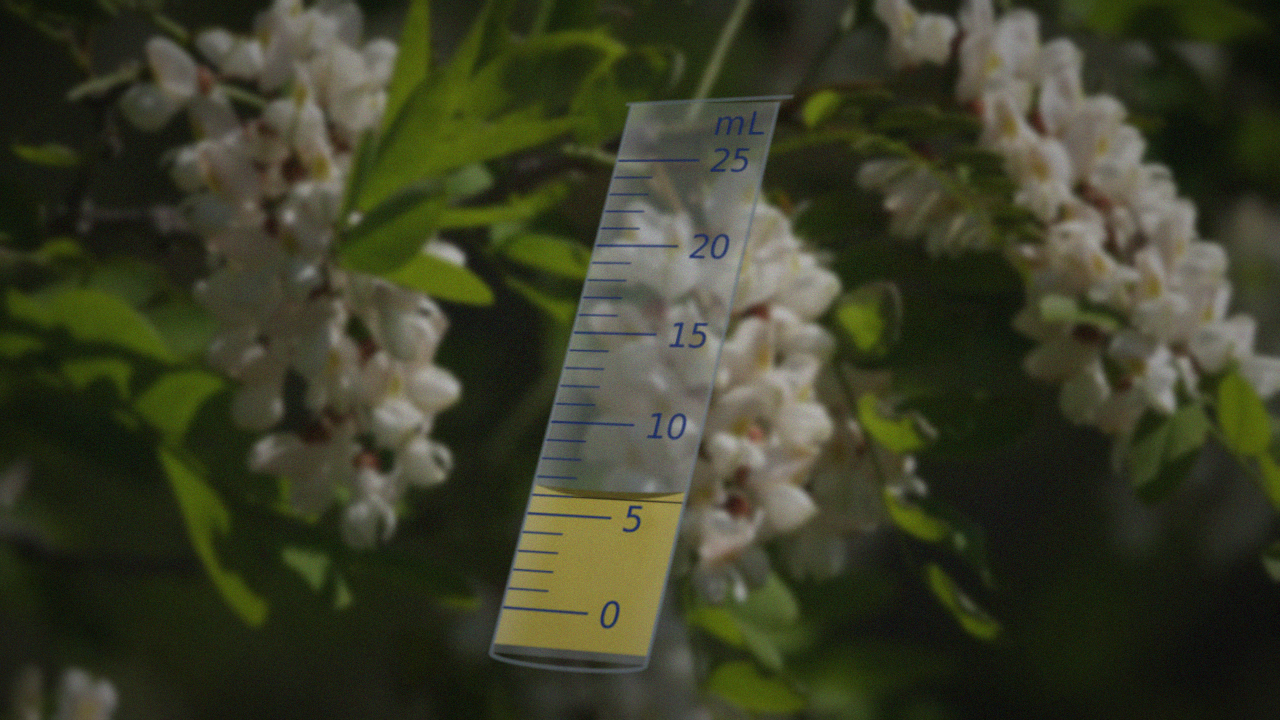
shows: 6 mL
